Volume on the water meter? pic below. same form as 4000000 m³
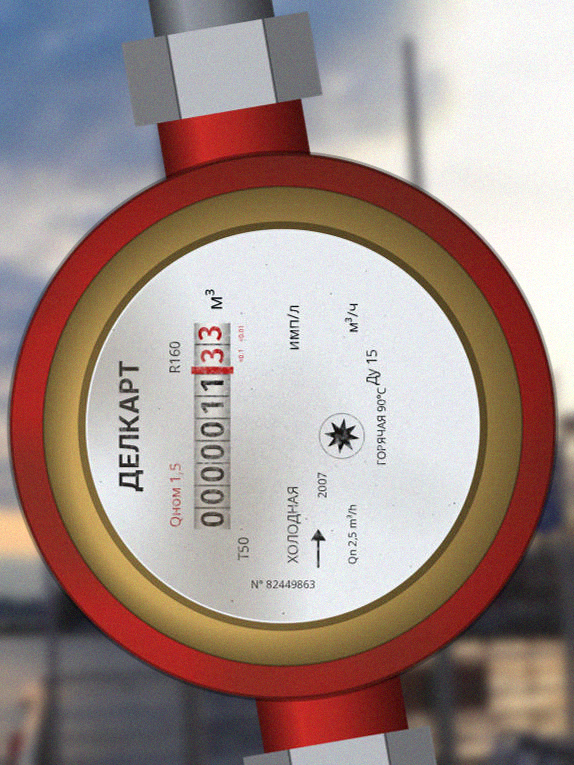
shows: 11.33 m³
